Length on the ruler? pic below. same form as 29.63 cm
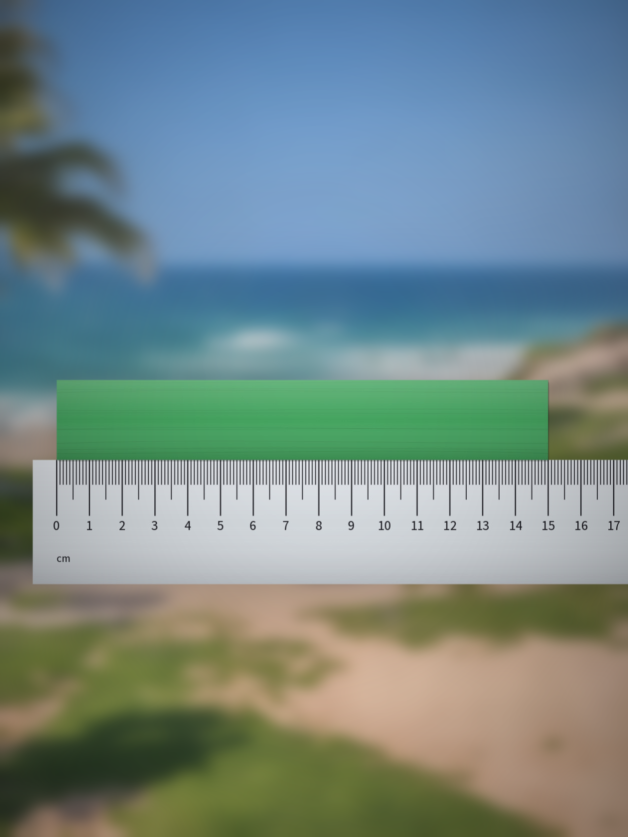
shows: 15 cm
